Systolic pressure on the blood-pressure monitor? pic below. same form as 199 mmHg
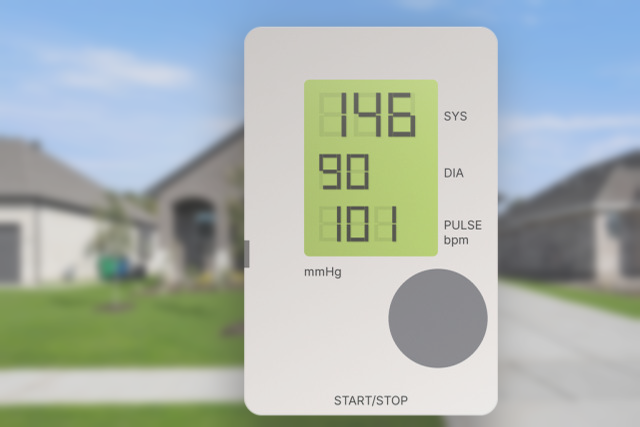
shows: 146 mmHg
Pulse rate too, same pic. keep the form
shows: 101 bpm
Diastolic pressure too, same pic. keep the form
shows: 90 mmHg
